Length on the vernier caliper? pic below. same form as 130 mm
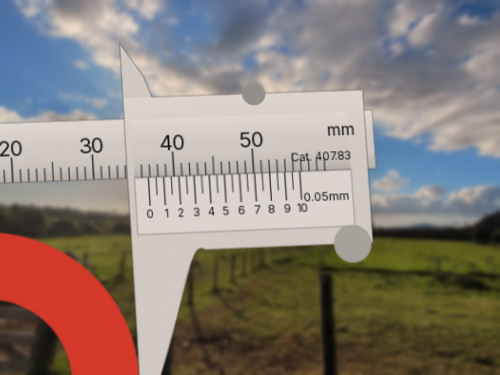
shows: 36.8 mm
